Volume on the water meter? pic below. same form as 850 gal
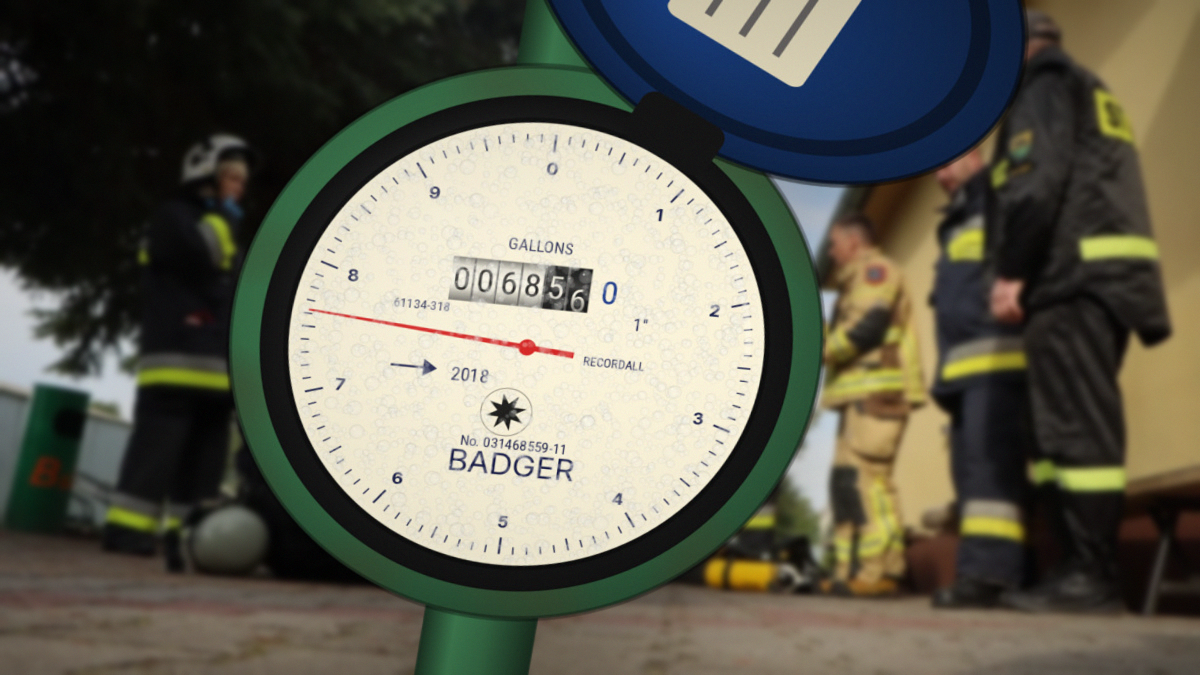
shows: 68557.6 gal
